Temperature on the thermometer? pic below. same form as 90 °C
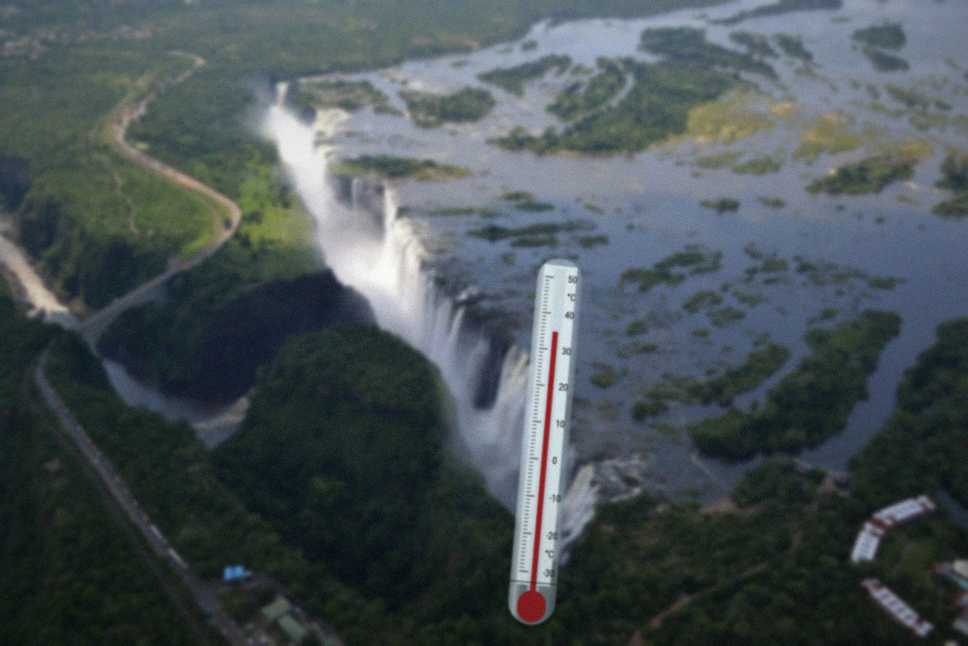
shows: 35 °C
